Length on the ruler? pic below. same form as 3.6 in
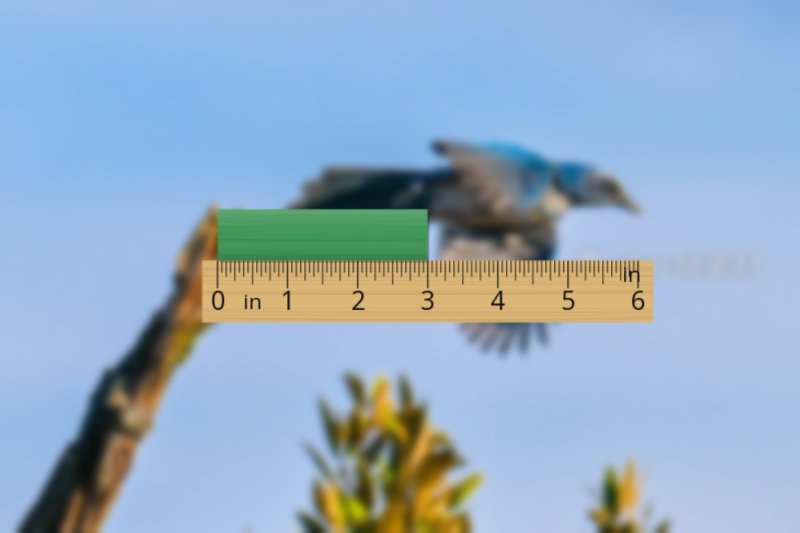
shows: 3 in
